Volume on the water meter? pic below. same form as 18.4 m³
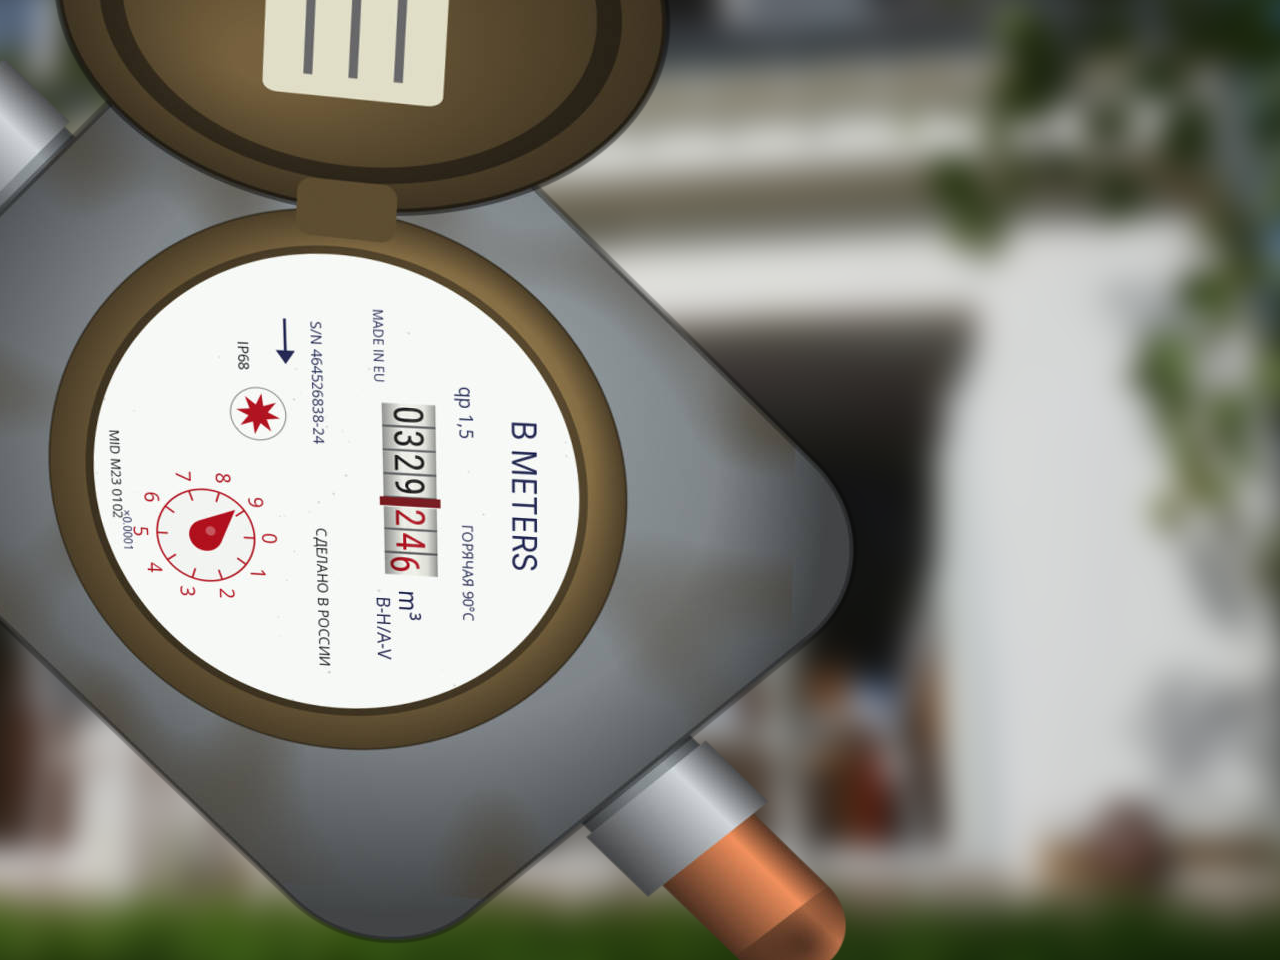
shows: 329.2458 m³
